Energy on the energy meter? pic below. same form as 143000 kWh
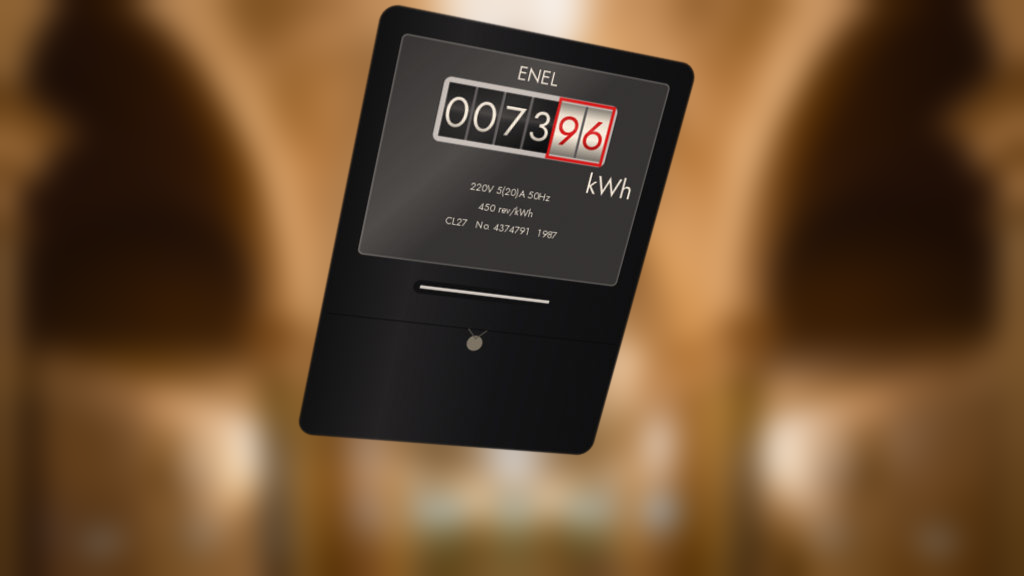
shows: 73.96 kWh
